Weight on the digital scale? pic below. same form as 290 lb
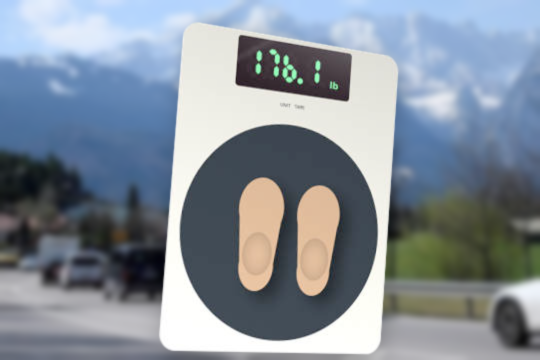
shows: 176.1 lb
